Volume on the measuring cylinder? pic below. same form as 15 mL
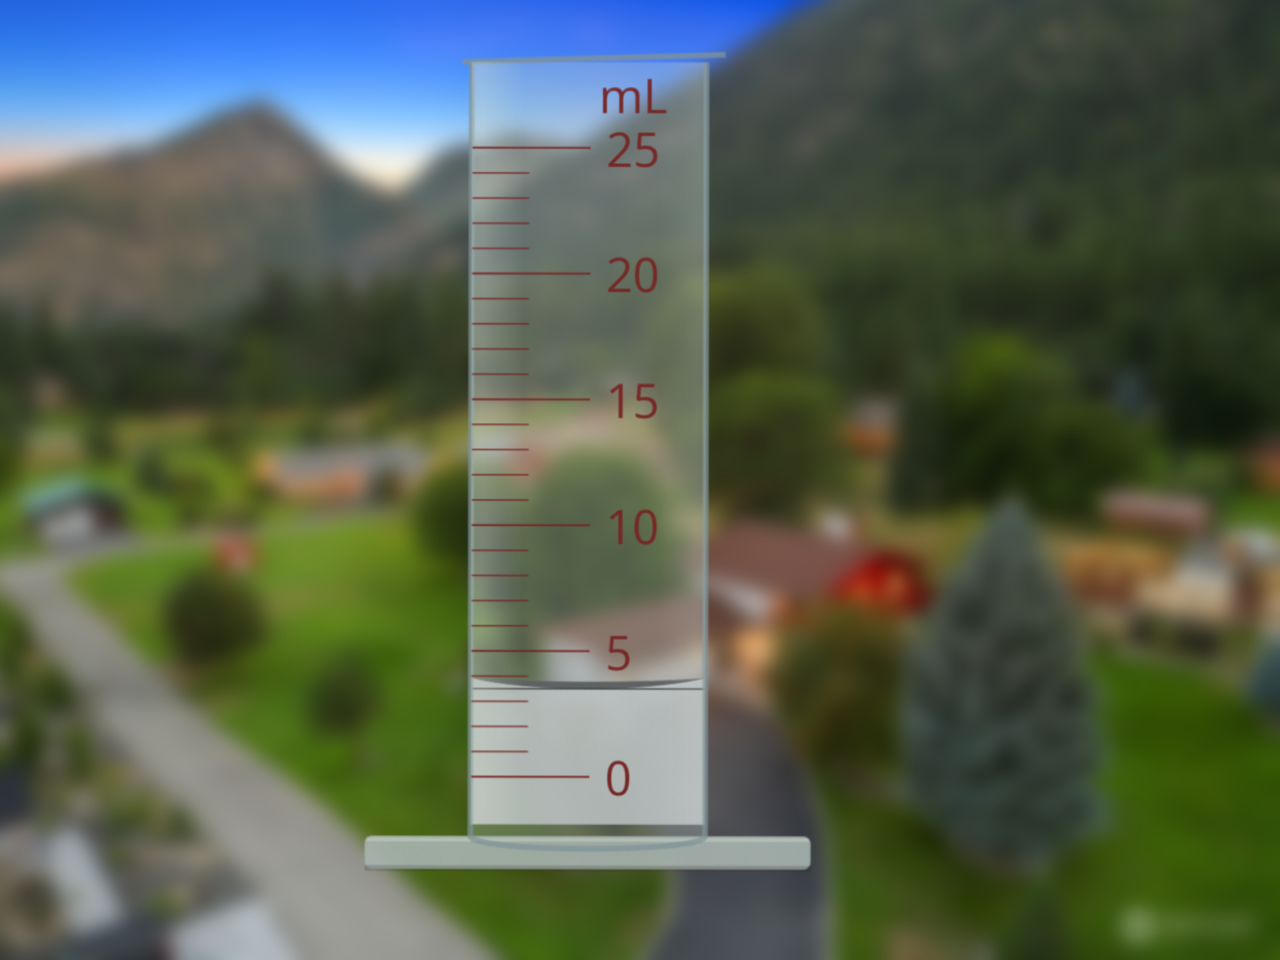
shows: 3.5 mL
